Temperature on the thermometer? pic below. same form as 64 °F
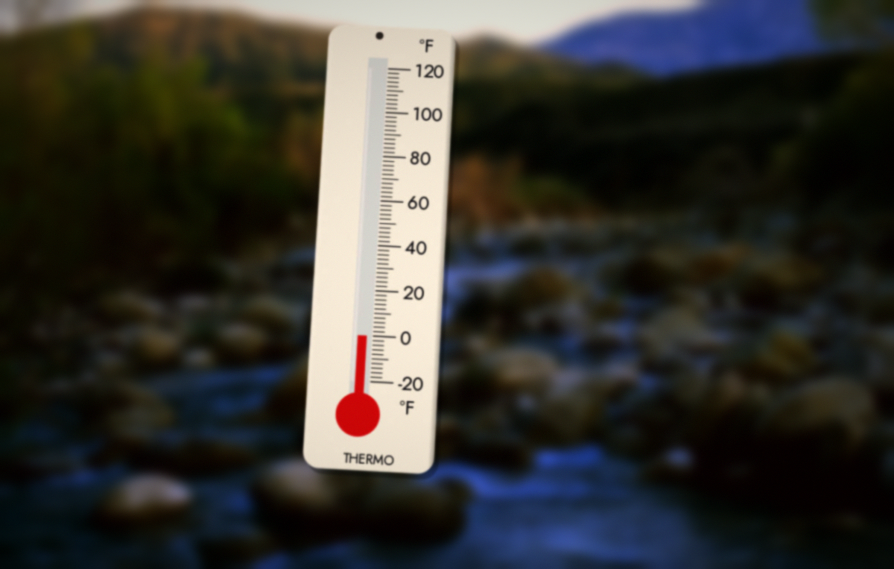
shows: 0 °F
